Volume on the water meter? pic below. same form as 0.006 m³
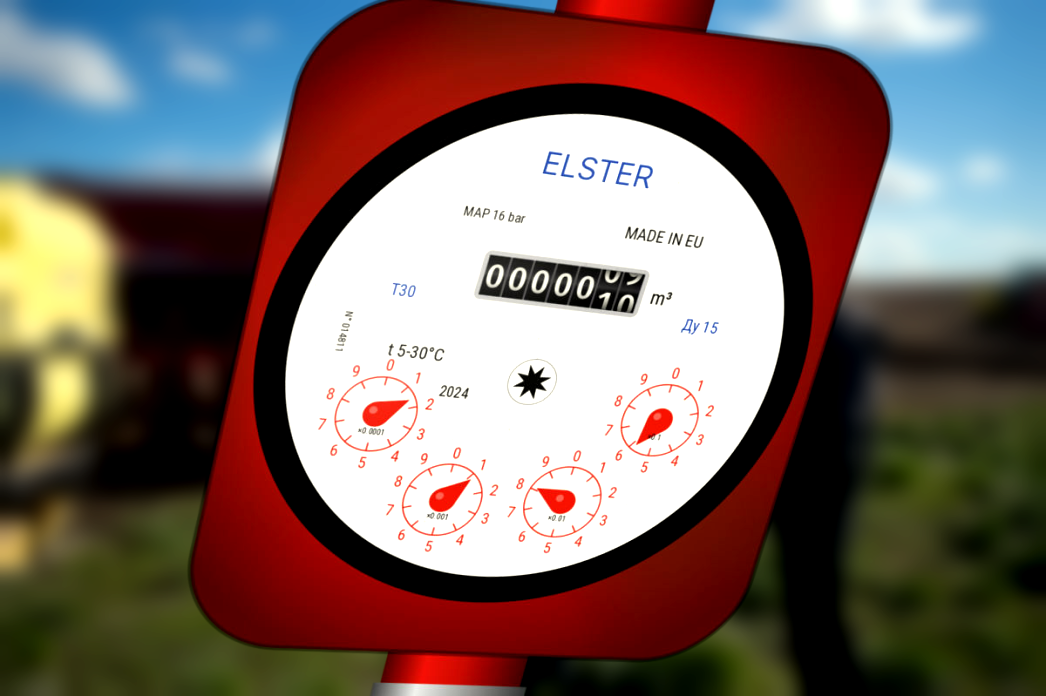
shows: 9.5811 m³
